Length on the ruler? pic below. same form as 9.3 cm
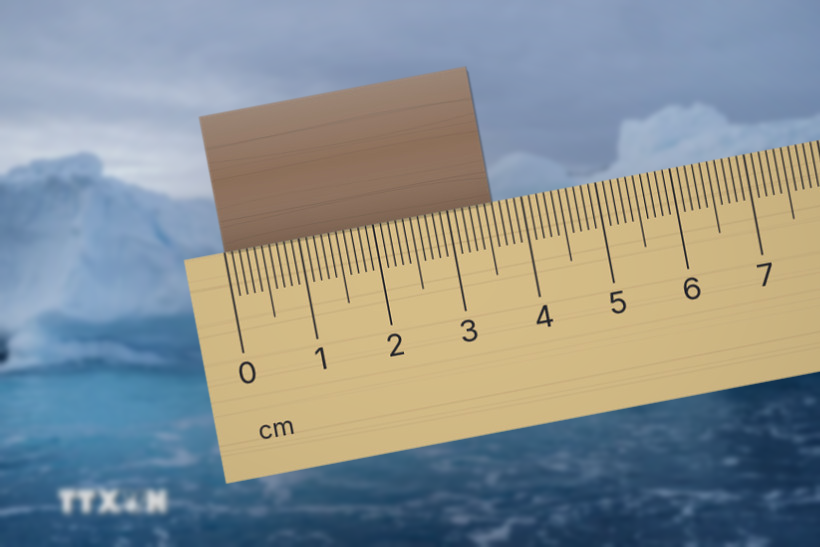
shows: 3.6 cm
